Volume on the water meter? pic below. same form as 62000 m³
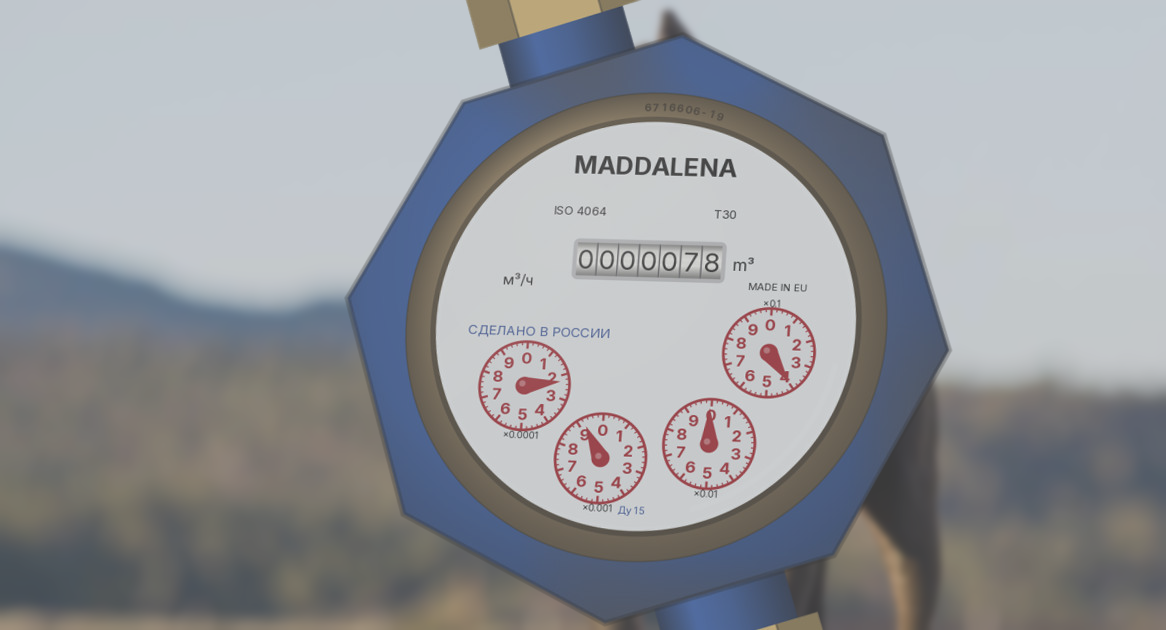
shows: 78.3992 m³
